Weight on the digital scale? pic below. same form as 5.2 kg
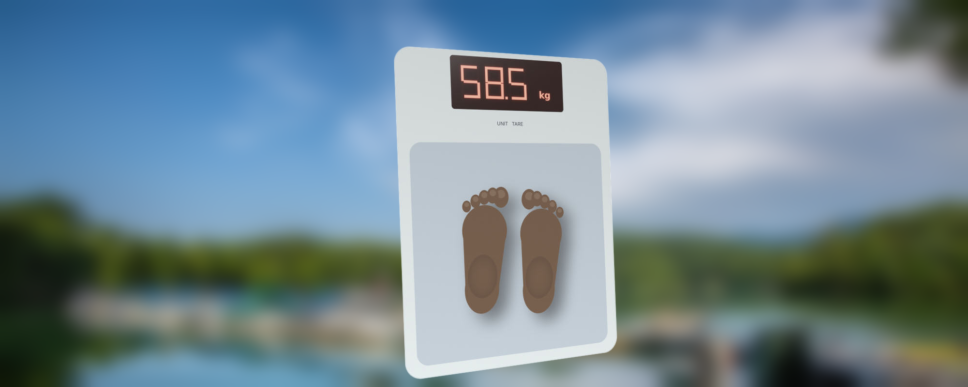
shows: 58.5 kg
